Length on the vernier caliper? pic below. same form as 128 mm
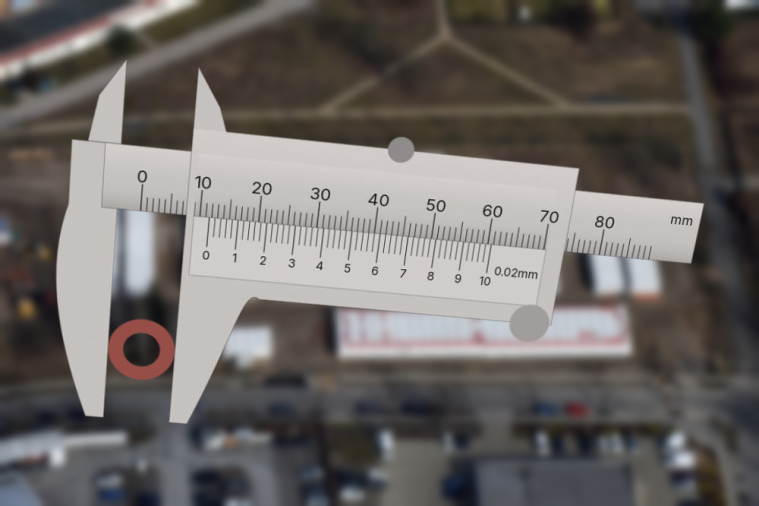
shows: 11.6 mm
